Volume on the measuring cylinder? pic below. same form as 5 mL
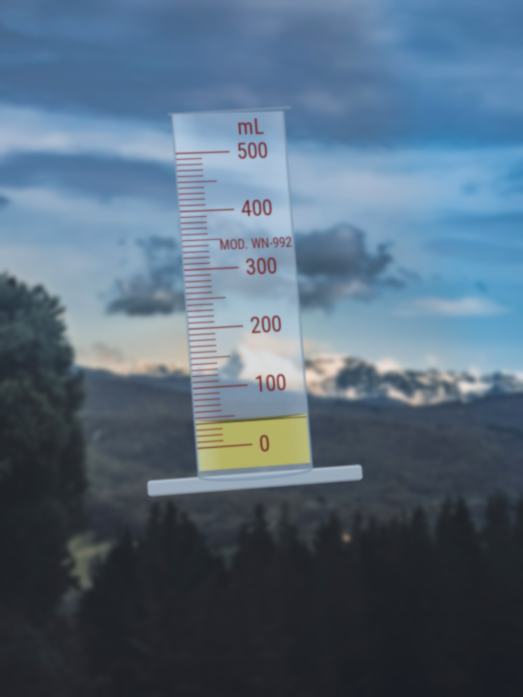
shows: 40 mL
